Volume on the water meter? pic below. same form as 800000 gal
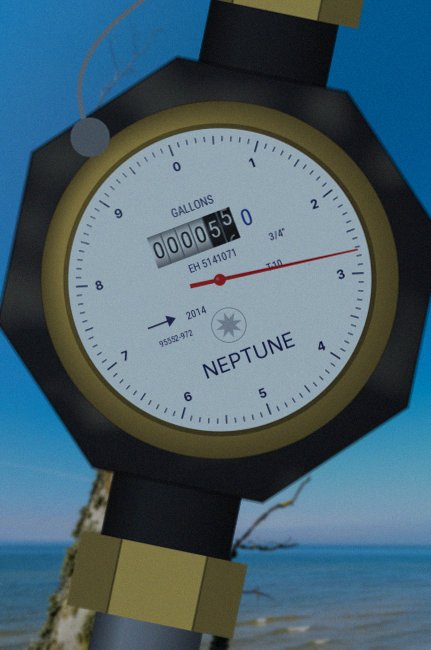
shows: 552.7 gal
